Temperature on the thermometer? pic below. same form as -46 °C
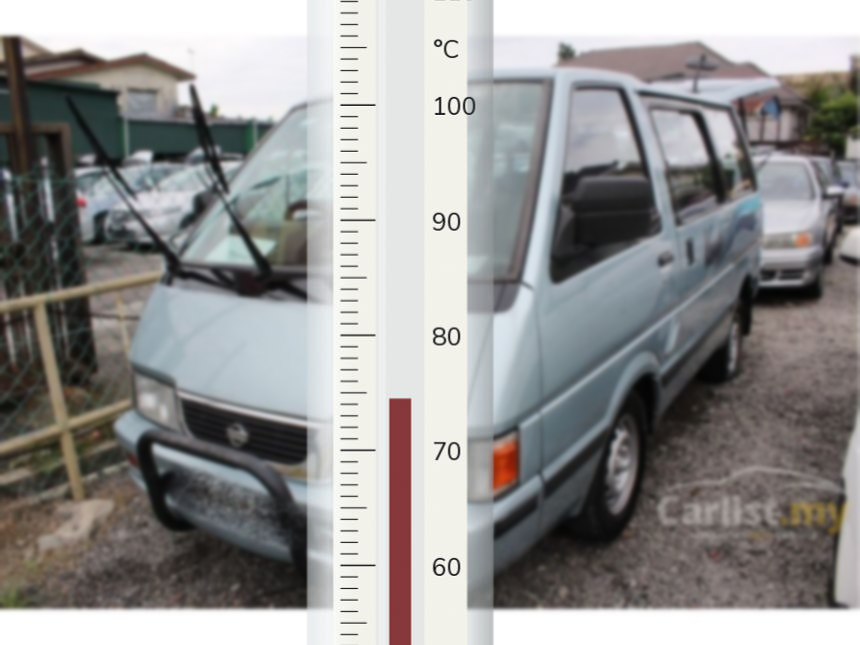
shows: 74.5 °C
